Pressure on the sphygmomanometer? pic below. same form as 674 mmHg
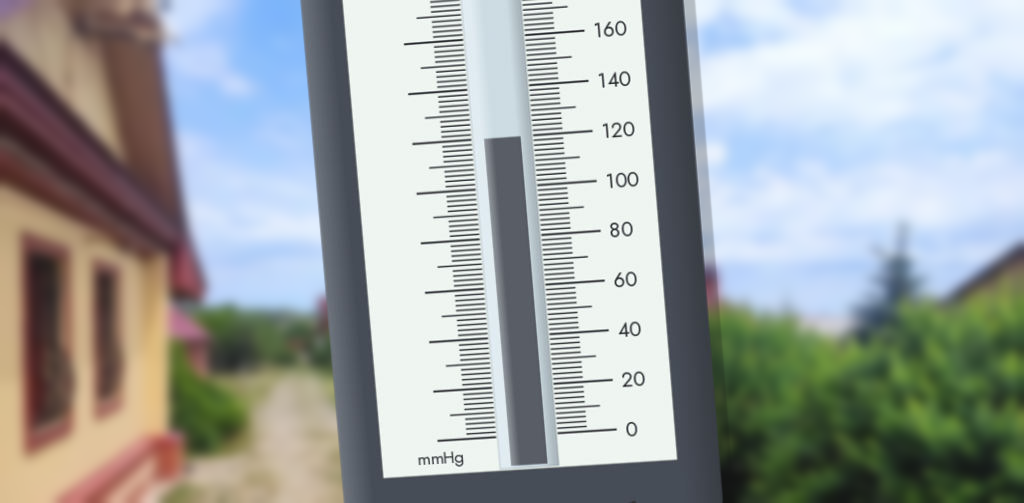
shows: 120 mmHg
